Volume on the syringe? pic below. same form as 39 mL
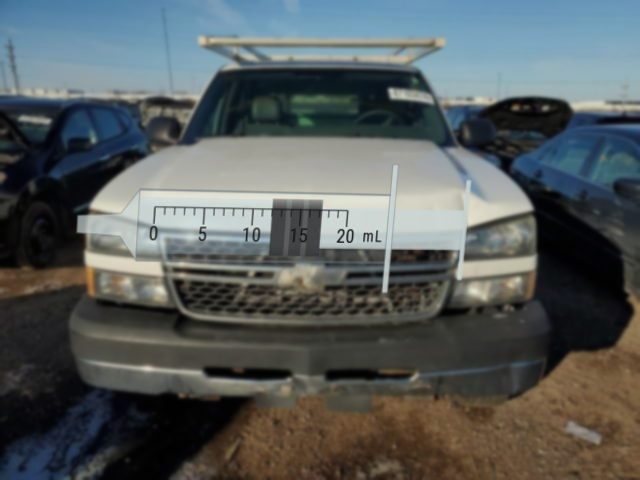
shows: 12 mL
